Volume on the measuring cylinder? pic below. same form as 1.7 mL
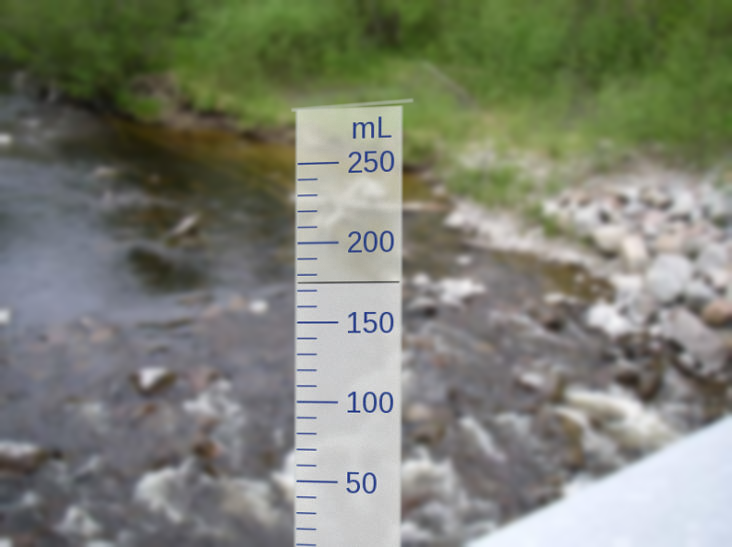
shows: 175 mL
